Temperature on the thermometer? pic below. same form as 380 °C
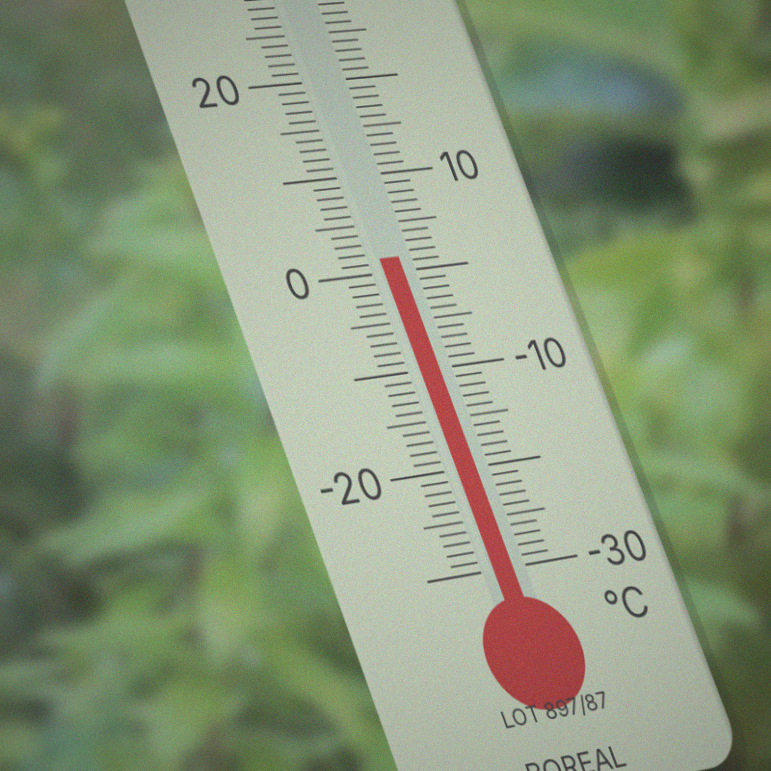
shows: 1.5 °C
